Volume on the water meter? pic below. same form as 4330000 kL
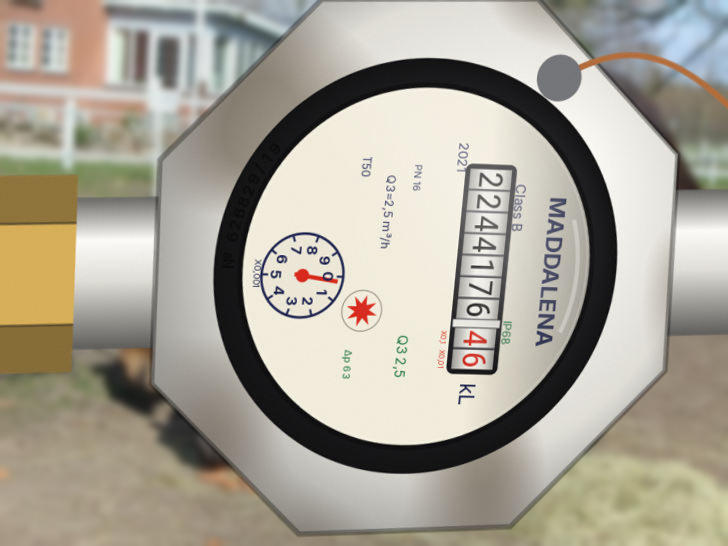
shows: 2244176.460 kL
